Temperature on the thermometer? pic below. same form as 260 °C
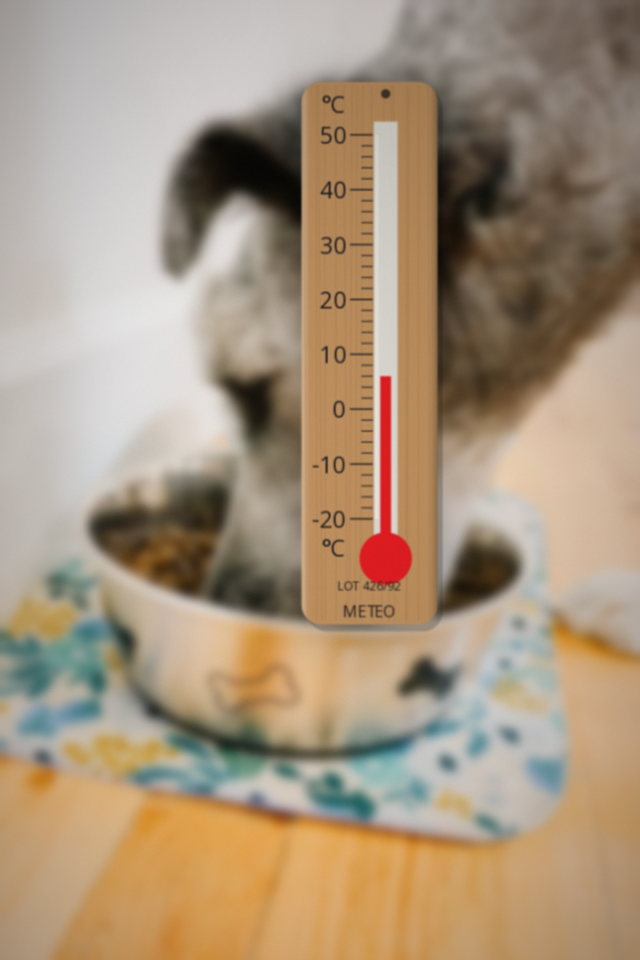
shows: 6 °C
